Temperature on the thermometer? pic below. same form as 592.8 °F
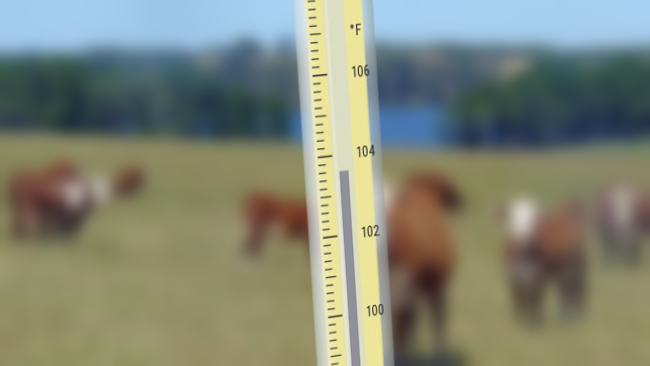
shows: 103.6 °F
